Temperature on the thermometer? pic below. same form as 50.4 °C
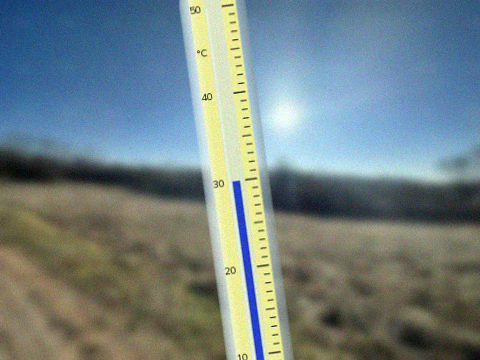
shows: 30 °C
